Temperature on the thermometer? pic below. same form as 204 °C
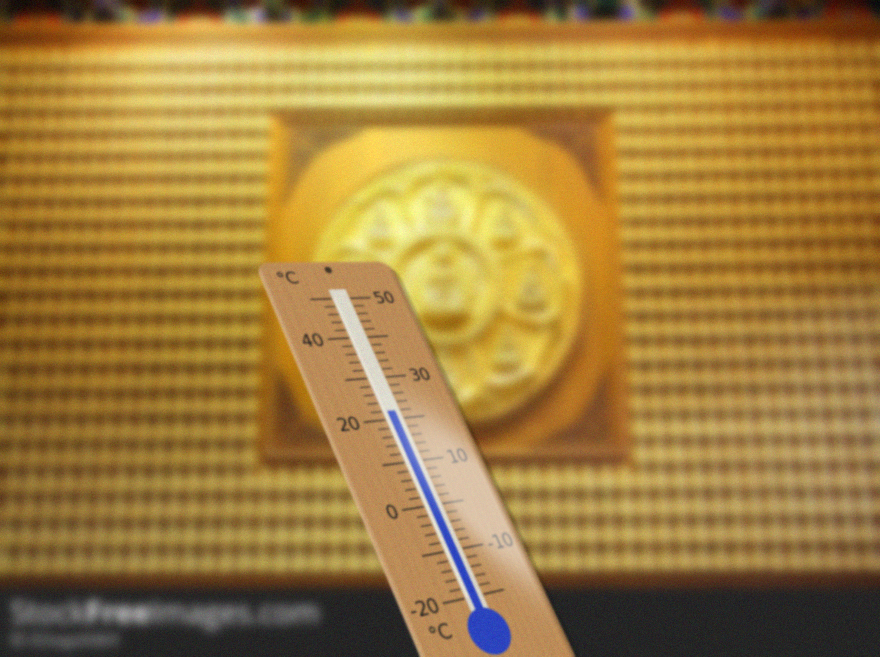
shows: 22 °C
